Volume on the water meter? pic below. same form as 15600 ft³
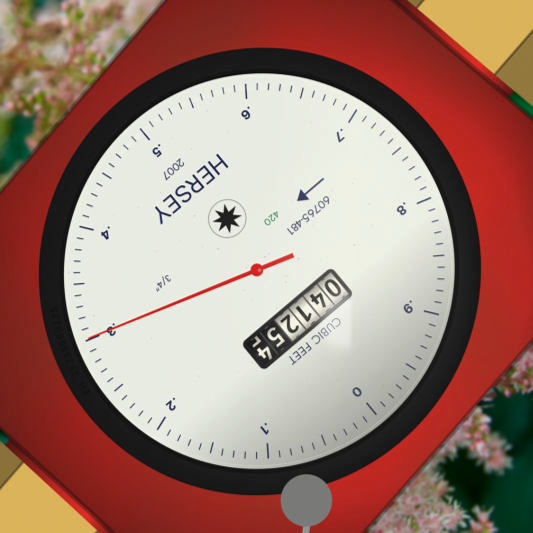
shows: 41254.30 ft³
